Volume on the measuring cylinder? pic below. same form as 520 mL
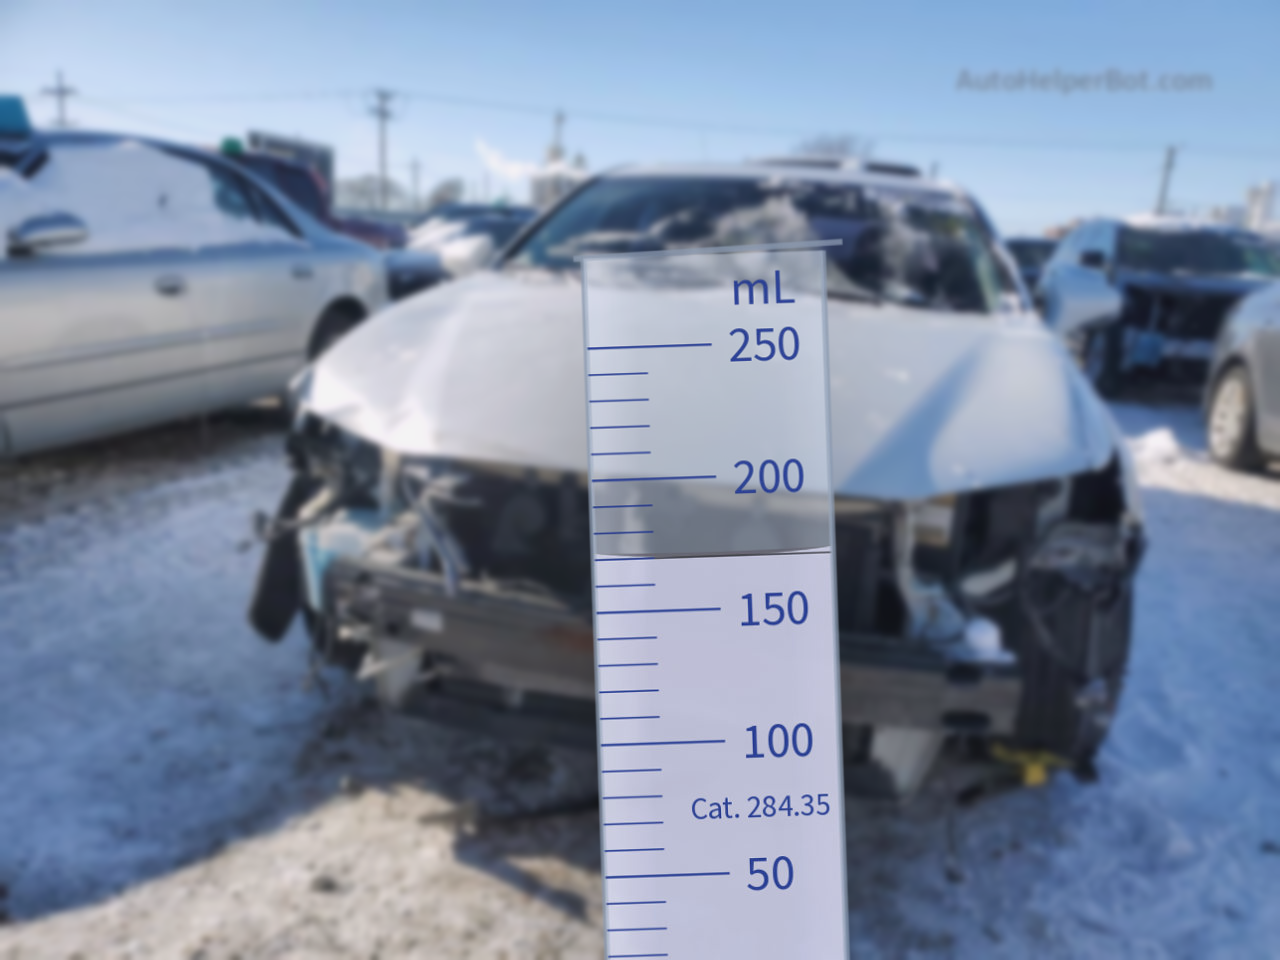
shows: 170 mL
